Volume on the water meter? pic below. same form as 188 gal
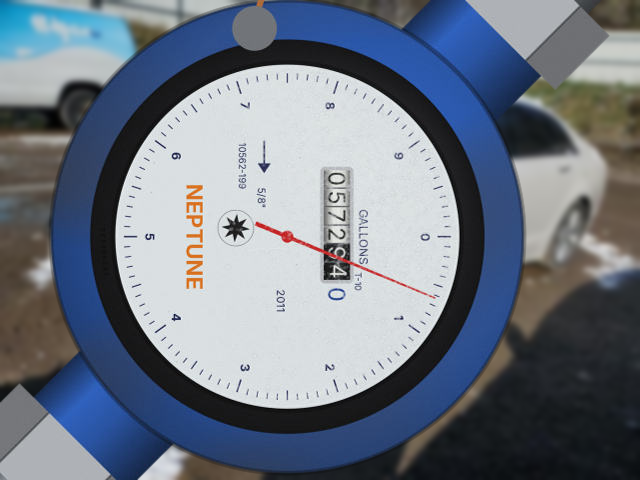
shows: 572940.6 gal
